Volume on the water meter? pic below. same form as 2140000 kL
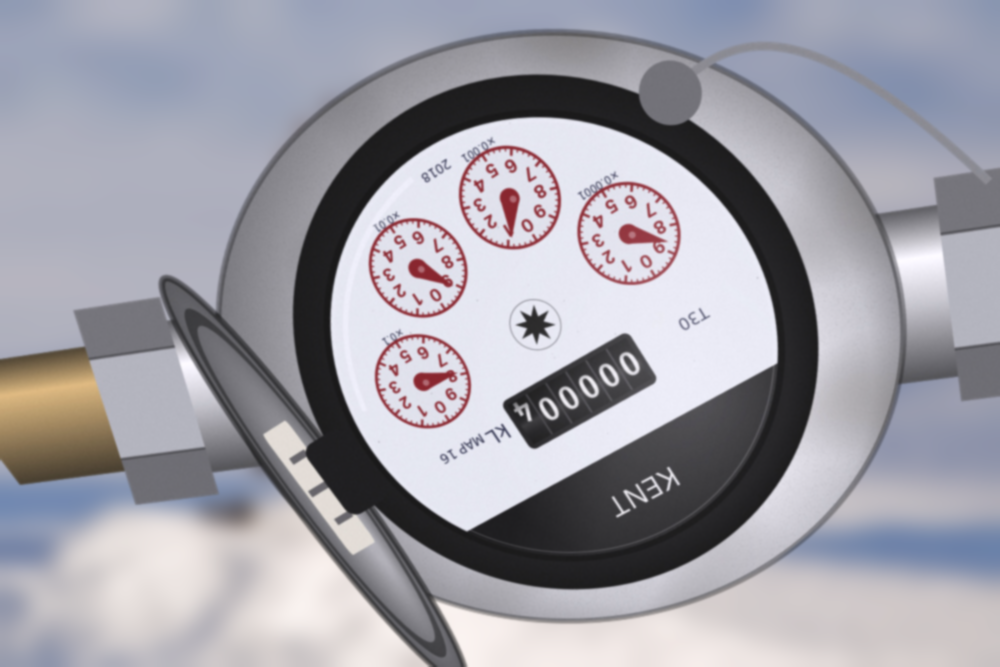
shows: 3.7908 kL
